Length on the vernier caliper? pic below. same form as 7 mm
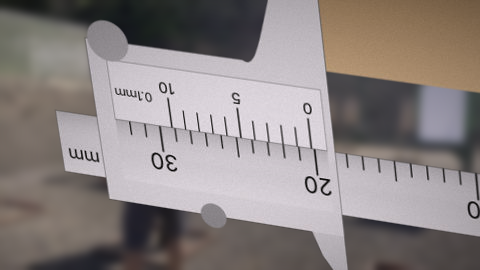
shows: 20.2 mm
